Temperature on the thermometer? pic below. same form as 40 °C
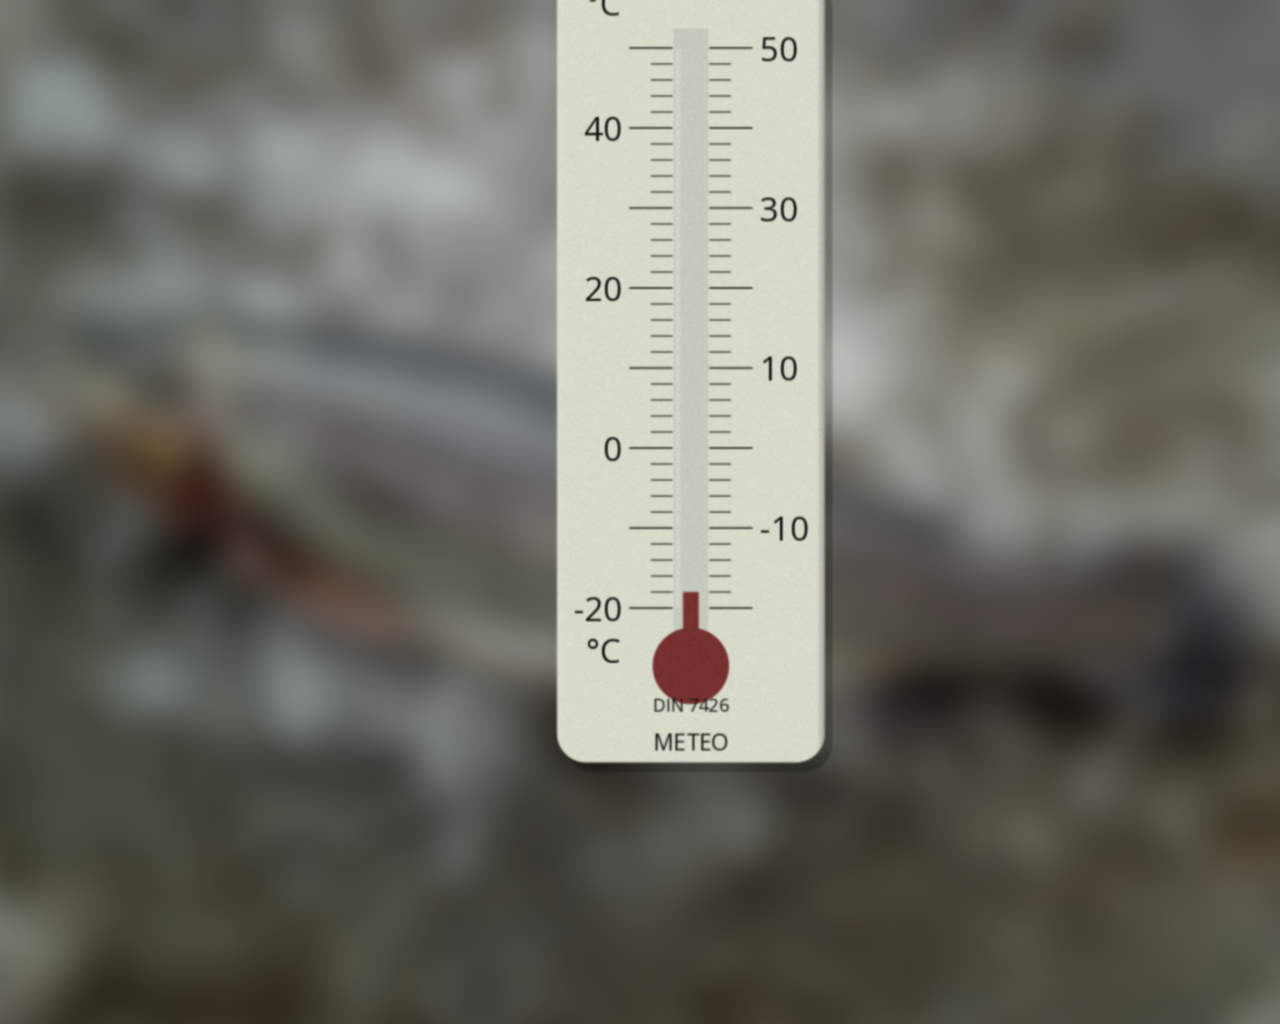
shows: -18 °C
